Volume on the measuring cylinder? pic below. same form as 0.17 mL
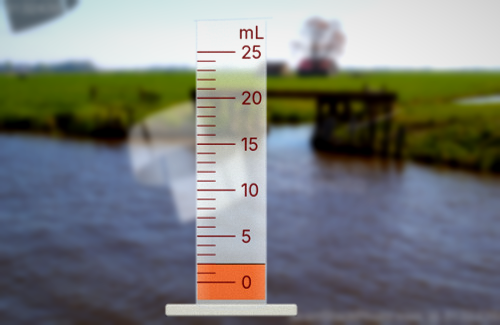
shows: 2 mL
